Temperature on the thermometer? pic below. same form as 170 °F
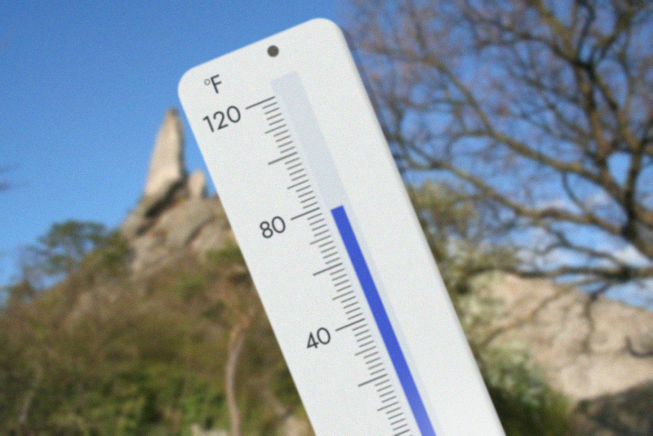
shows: 78 °F
